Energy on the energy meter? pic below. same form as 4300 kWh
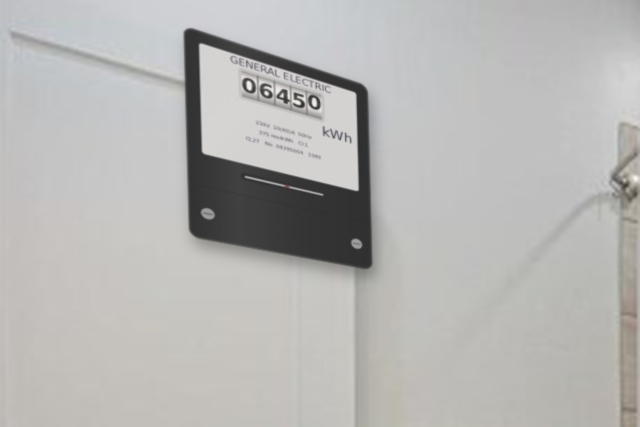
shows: 6450 kWh
